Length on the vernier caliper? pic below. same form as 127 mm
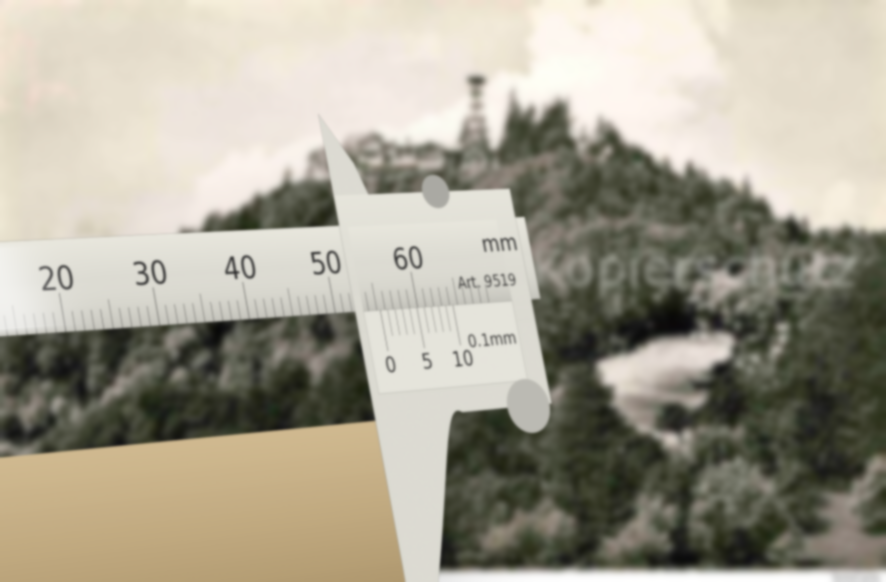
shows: 55.4 mm
